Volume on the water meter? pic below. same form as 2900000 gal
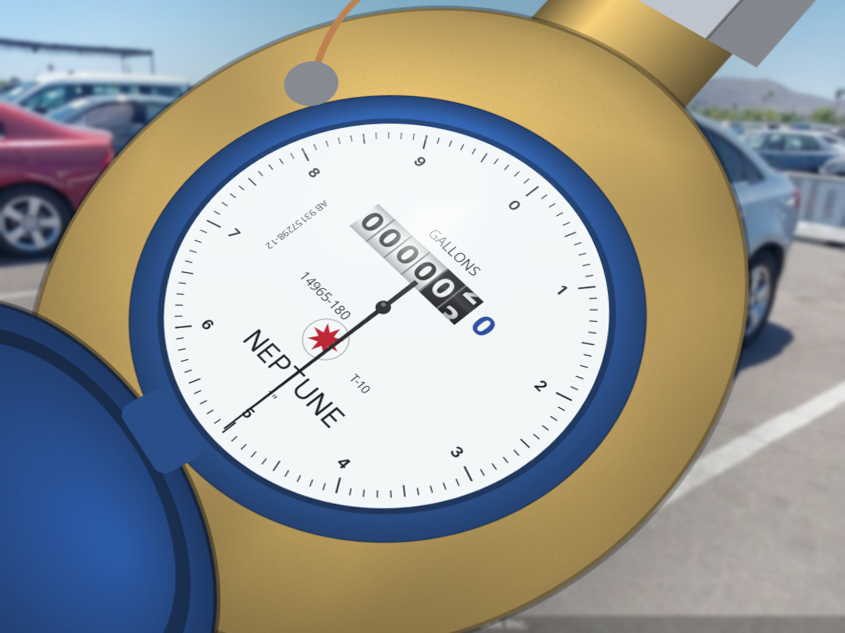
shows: 25.0 gal
